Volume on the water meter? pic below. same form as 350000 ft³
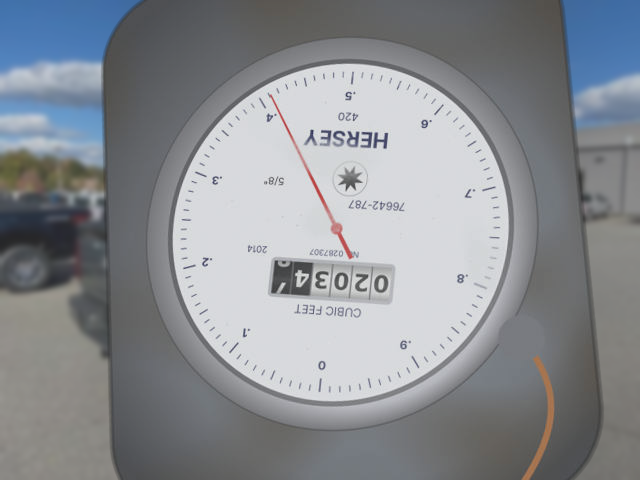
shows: 20347.41 ft³
